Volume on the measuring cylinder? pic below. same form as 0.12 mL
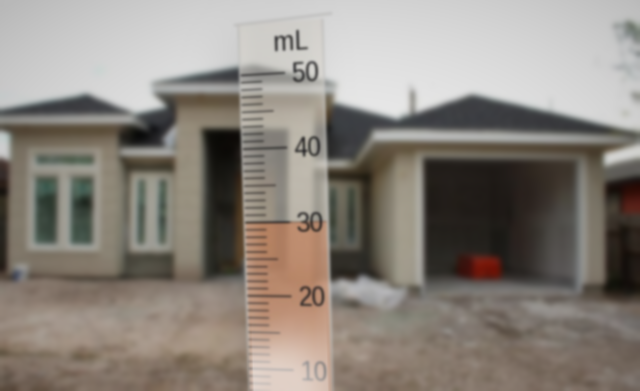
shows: 30 mL
